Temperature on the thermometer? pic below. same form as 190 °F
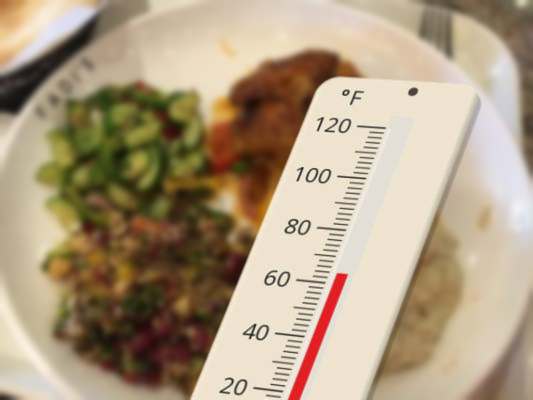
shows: 64 °F
